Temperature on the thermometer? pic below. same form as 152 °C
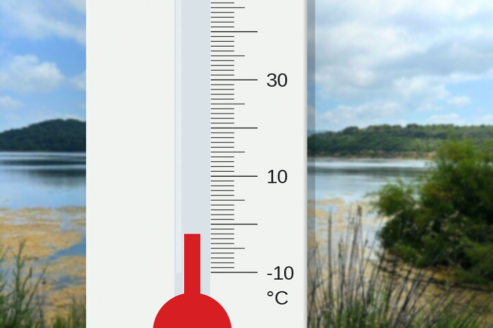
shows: -2 °C
